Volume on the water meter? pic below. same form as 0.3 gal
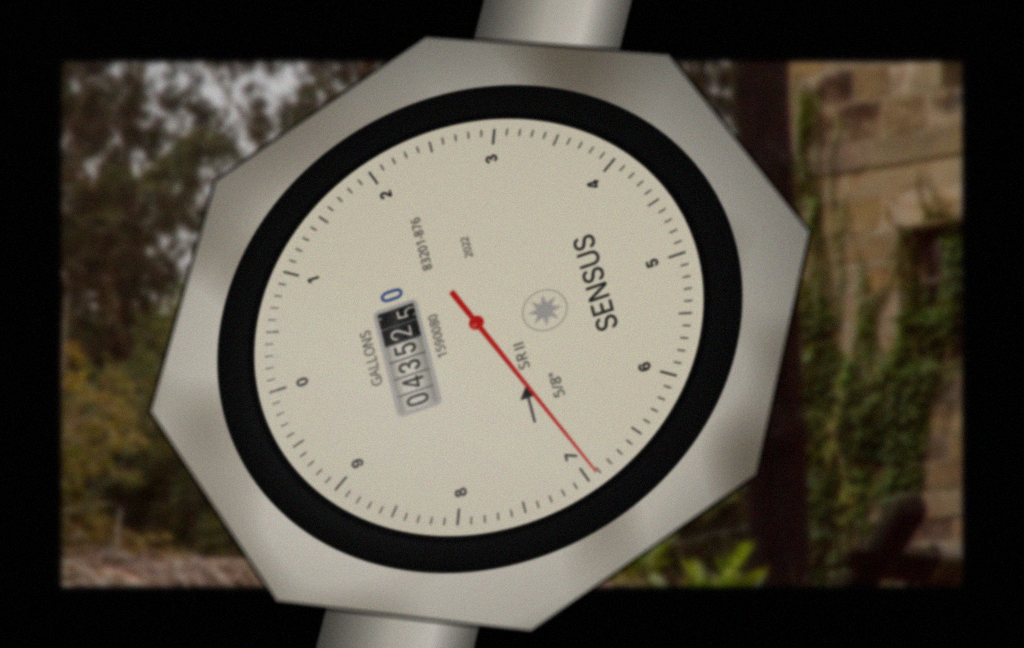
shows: 435246.9 gal
